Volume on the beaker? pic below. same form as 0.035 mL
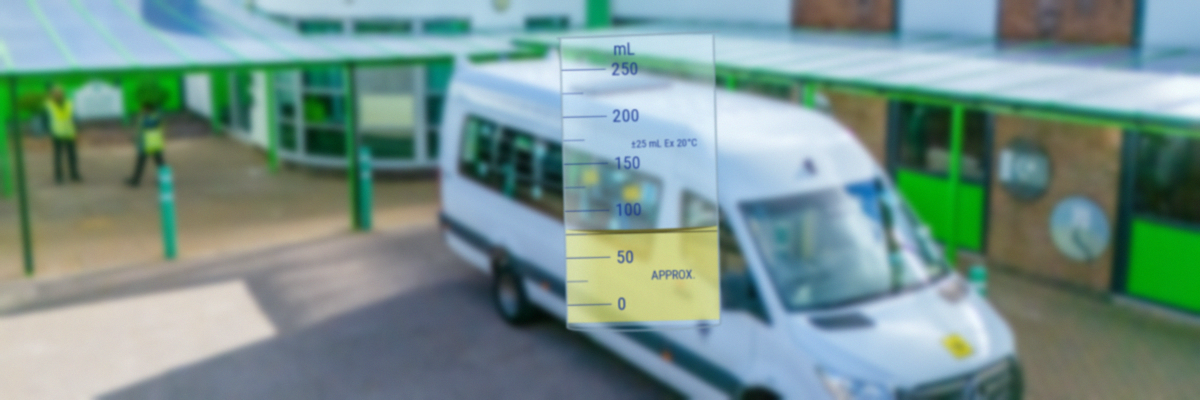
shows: 75 mL
